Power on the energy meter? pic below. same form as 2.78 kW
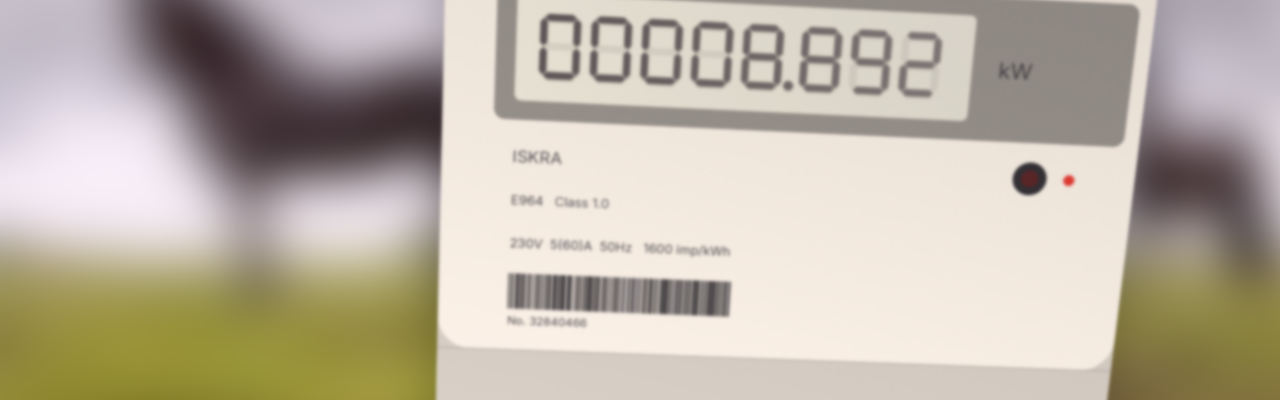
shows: 8.892 kW
